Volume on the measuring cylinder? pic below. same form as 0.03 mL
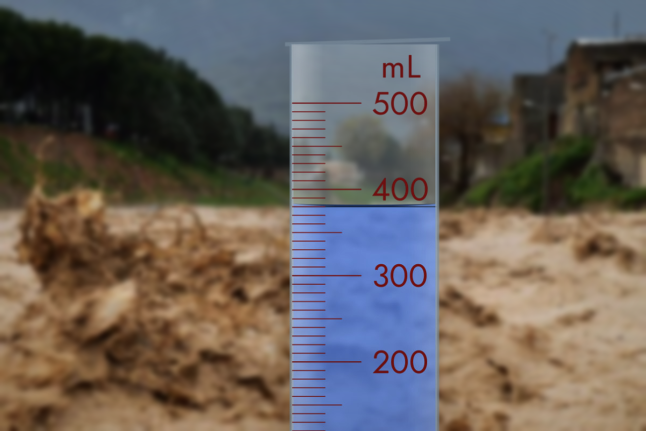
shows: 380 mL
